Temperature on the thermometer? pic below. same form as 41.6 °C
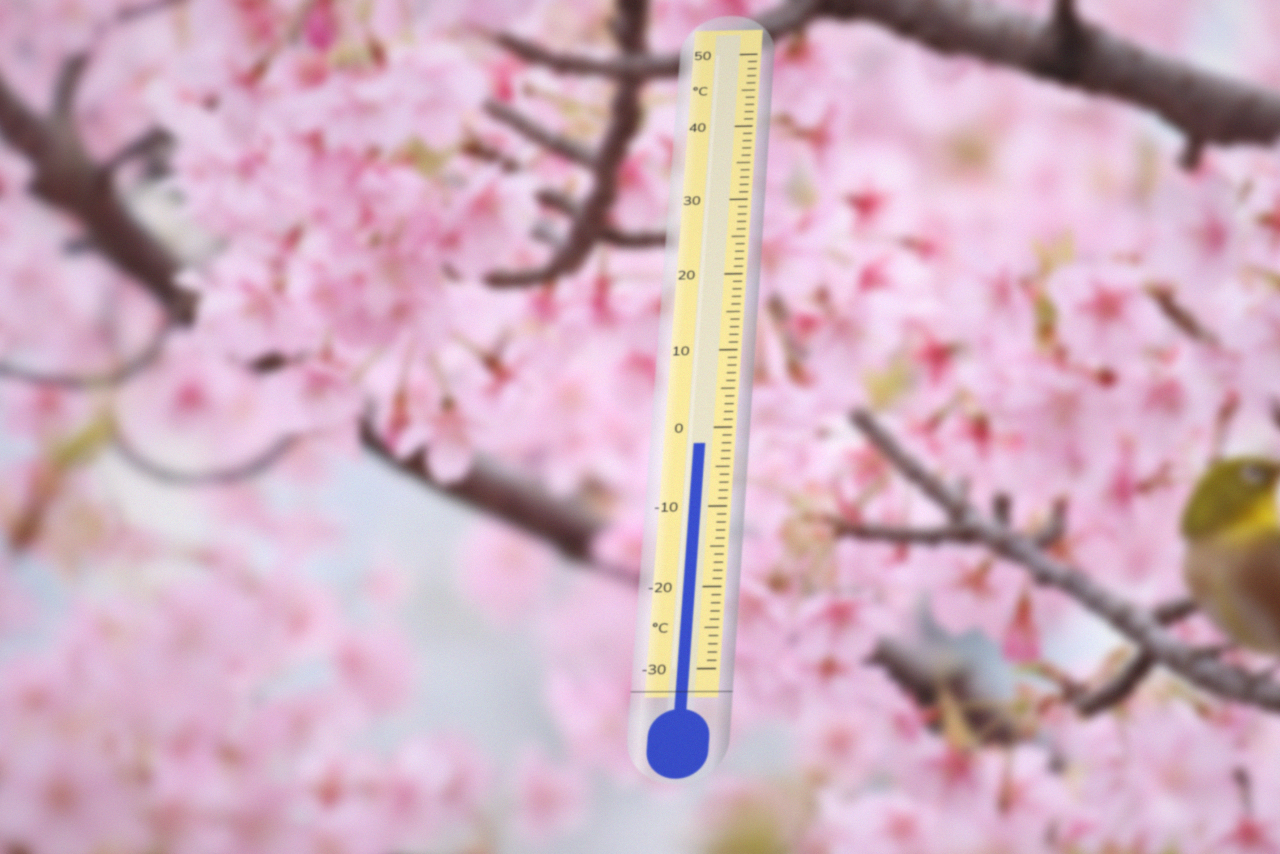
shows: -2 °C
